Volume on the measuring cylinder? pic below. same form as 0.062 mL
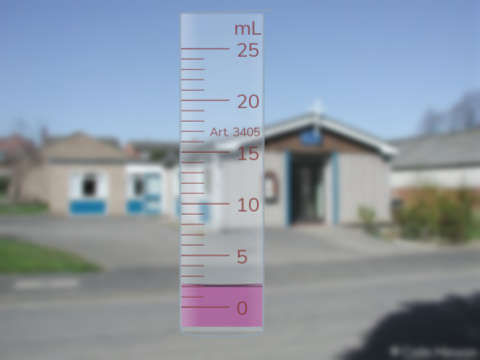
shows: 2 mL
